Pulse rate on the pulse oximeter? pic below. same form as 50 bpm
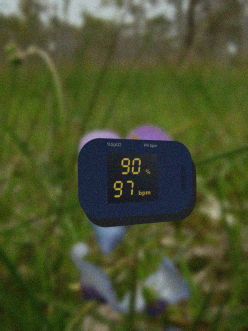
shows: 97 bpm
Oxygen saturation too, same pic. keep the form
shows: 90 %
